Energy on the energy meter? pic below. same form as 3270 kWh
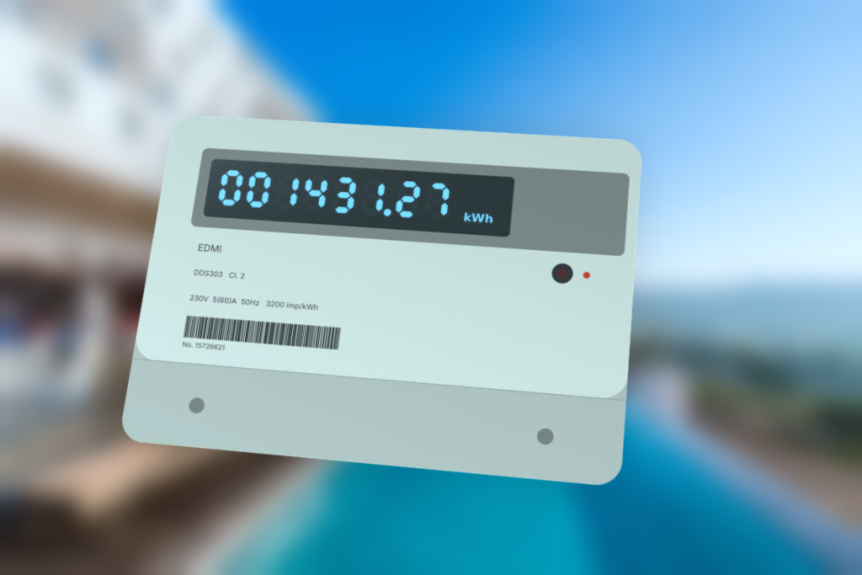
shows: 1431.27 kWh
